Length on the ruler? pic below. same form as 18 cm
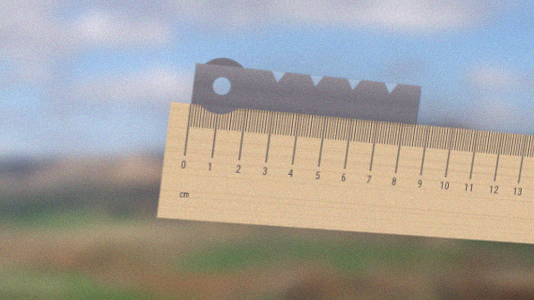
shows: 8.5 cm
